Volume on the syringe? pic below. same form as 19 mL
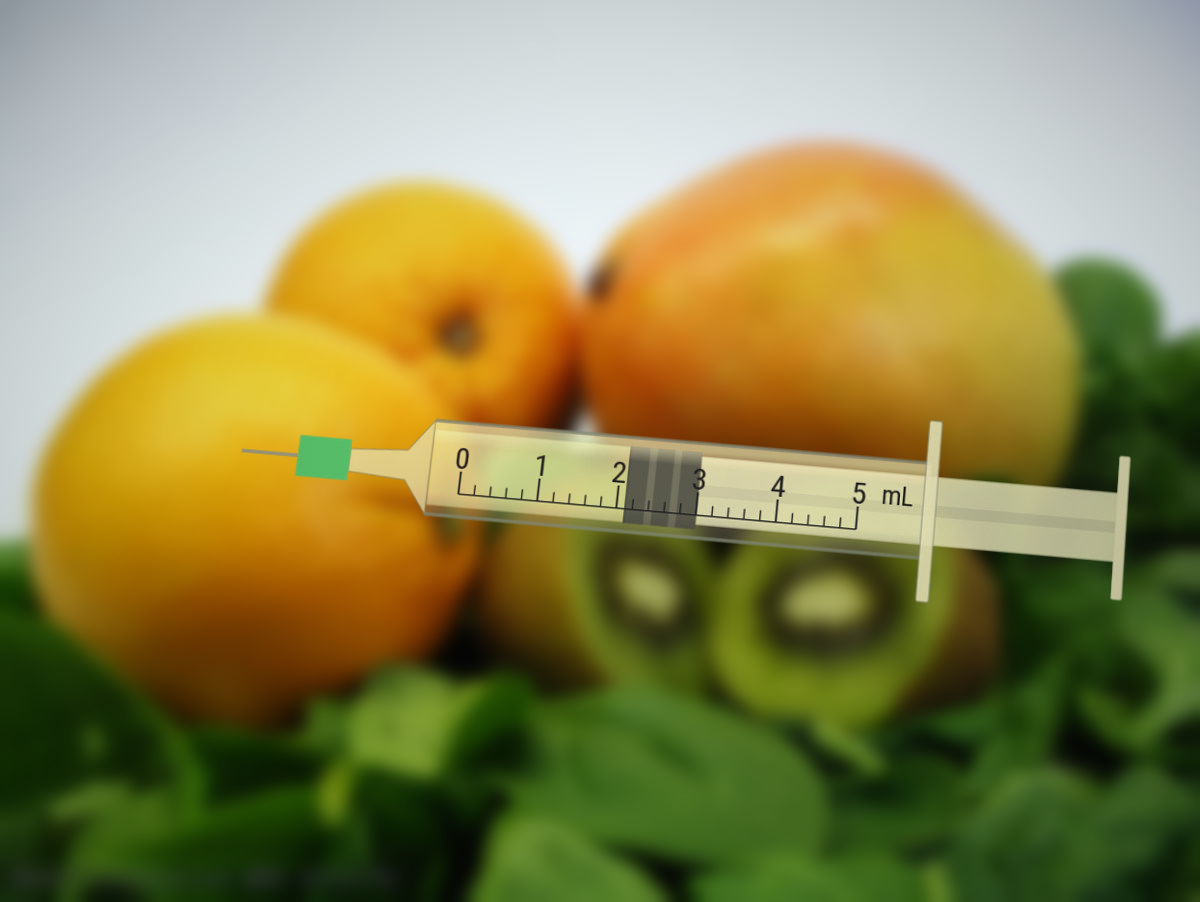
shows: 2.1 mL
